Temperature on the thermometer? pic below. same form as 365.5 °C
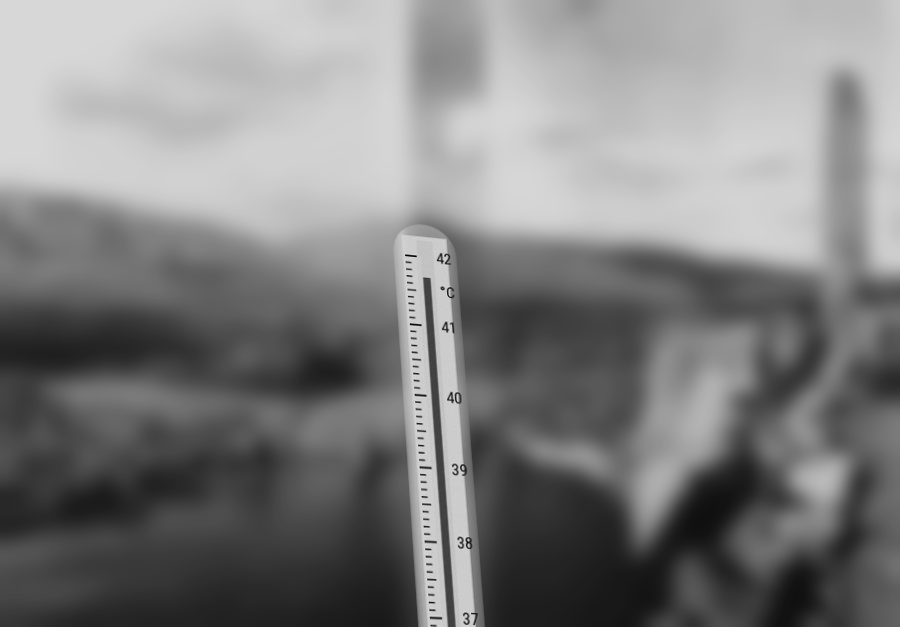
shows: 41.7 °C
